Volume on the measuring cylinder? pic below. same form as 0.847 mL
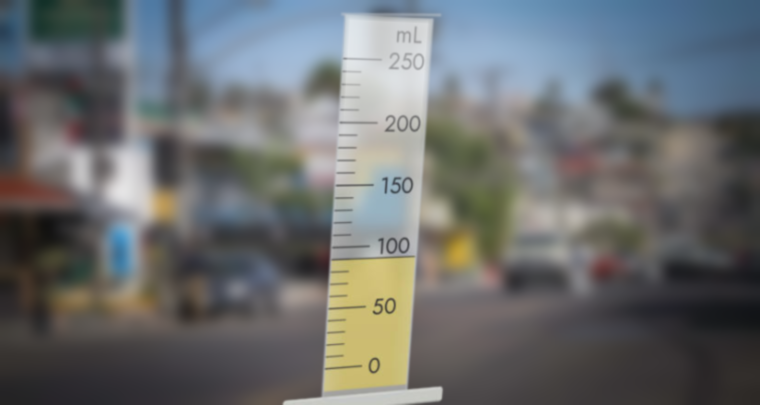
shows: 90 mL
